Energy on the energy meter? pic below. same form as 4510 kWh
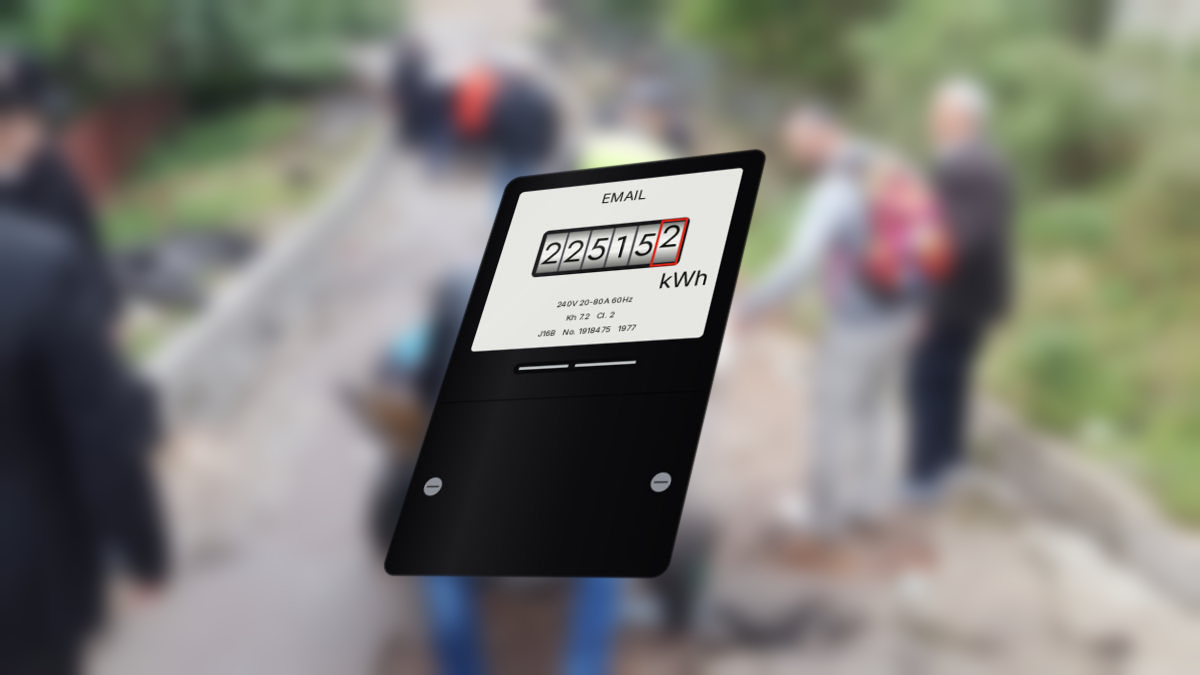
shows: 22515.2 kWh
